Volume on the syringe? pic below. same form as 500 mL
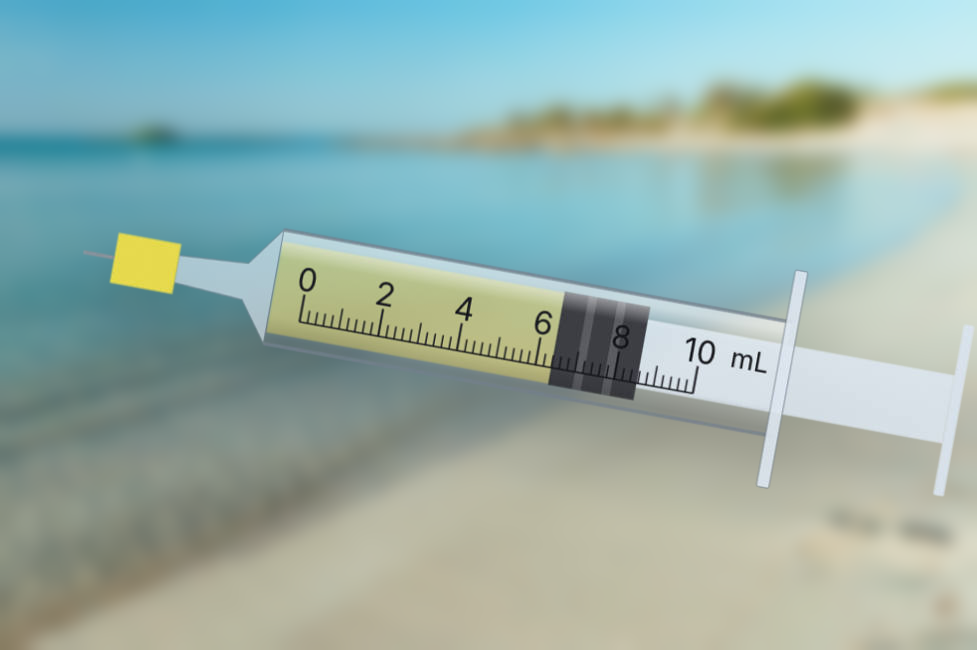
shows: 6.4 mL
